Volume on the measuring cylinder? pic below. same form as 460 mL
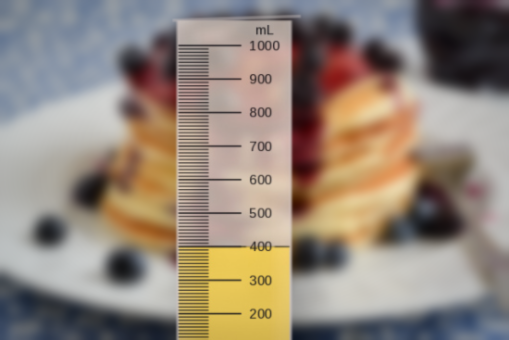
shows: 400 mL
